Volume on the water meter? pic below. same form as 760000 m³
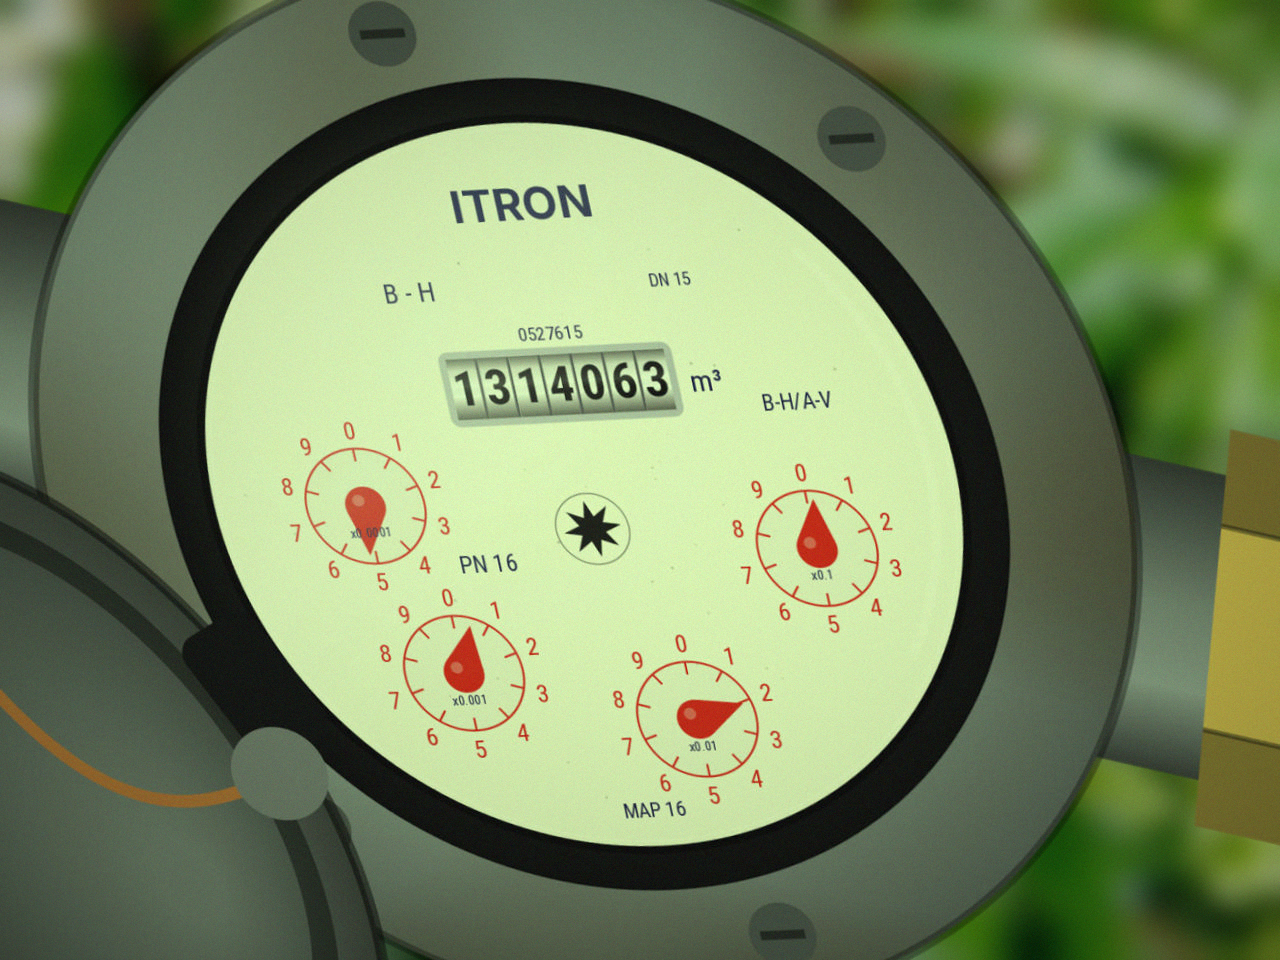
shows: 1314063.0205 m³
